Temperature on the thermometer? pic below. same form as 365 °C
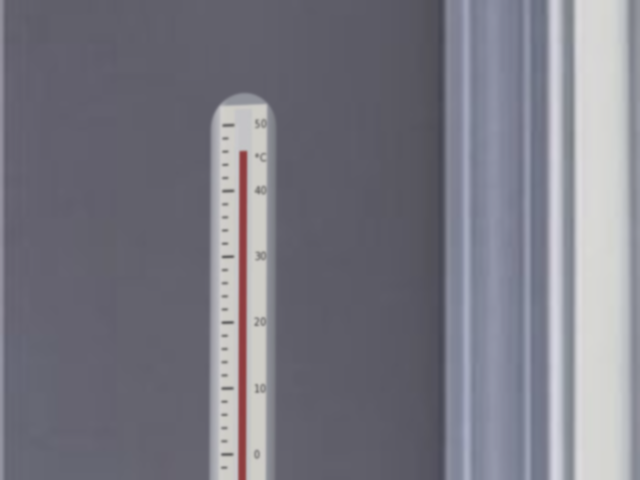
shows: 46 °C
